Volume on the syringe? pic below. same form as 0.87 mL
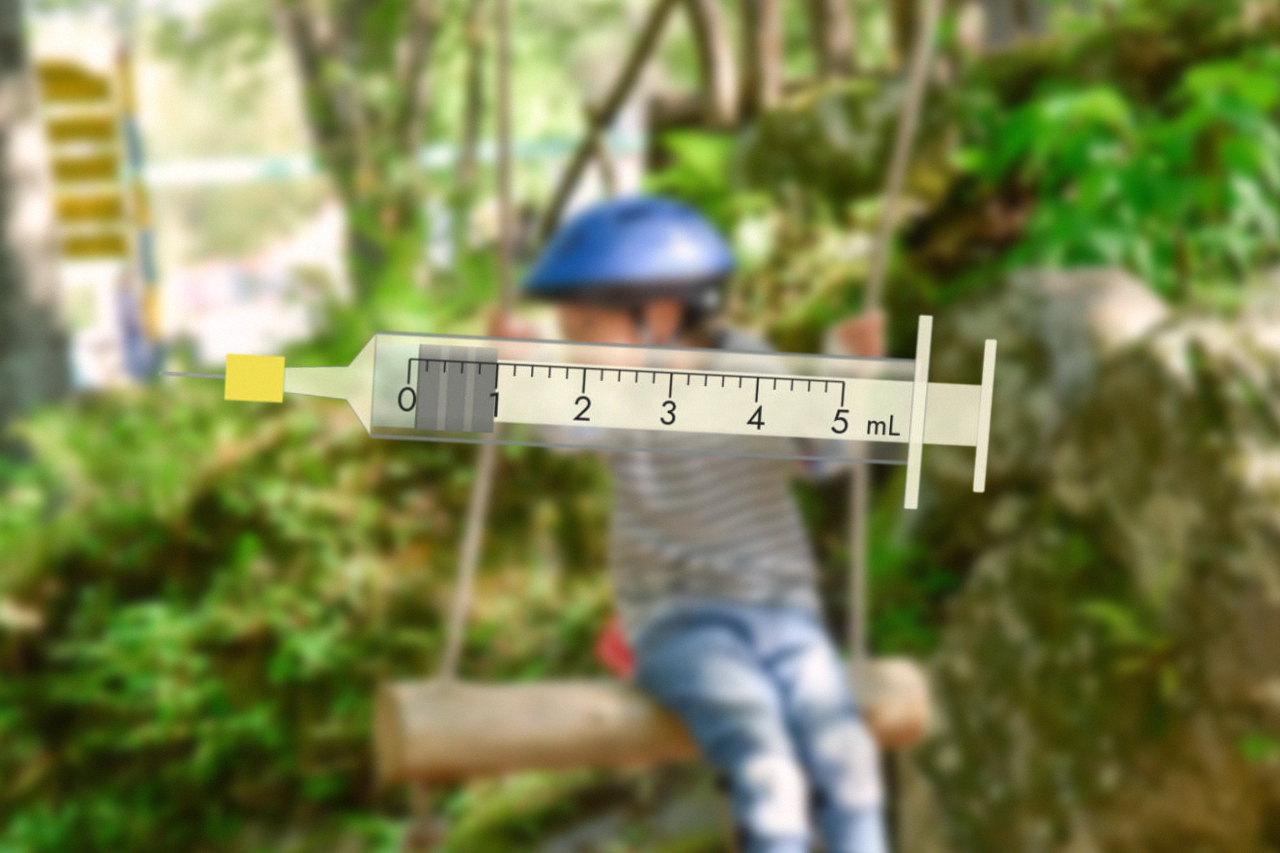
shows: 0.1 mL
